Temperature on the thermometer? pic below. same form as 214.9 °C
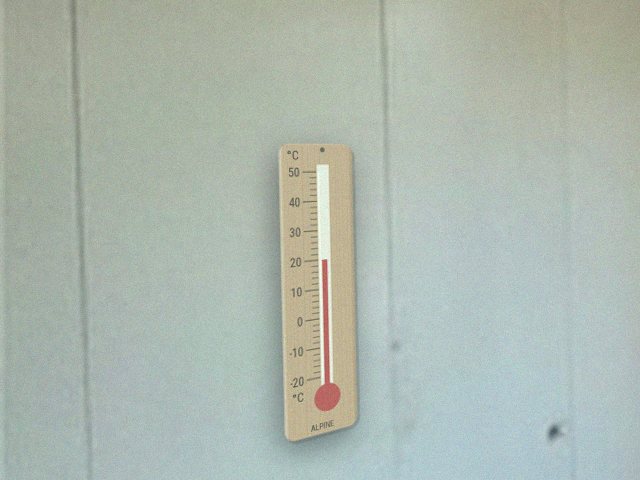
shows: 20 °C
